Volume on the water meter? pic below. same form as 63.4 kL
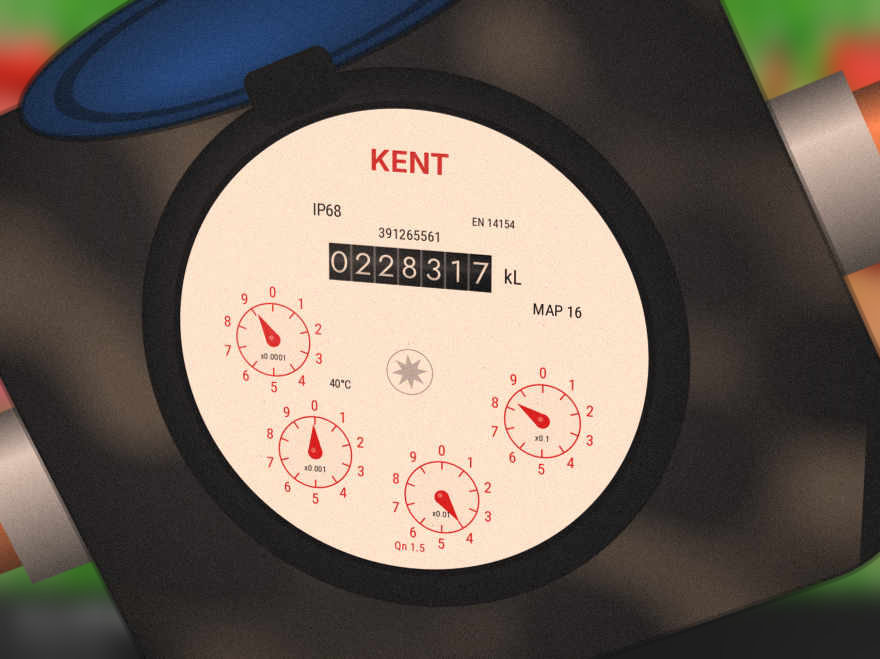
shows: 228317.8399 kL
